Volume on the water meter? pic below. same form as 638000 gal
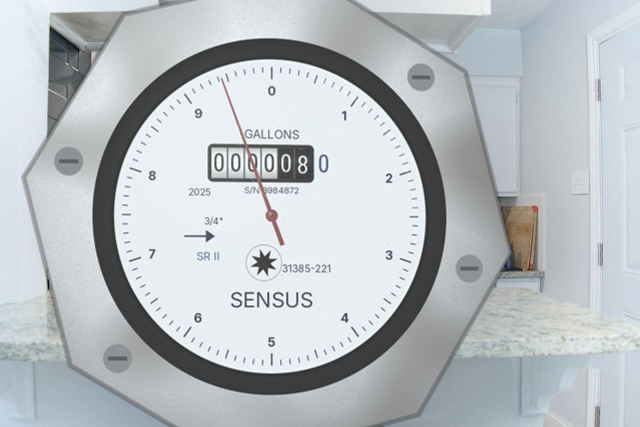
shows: 79.4 gal
